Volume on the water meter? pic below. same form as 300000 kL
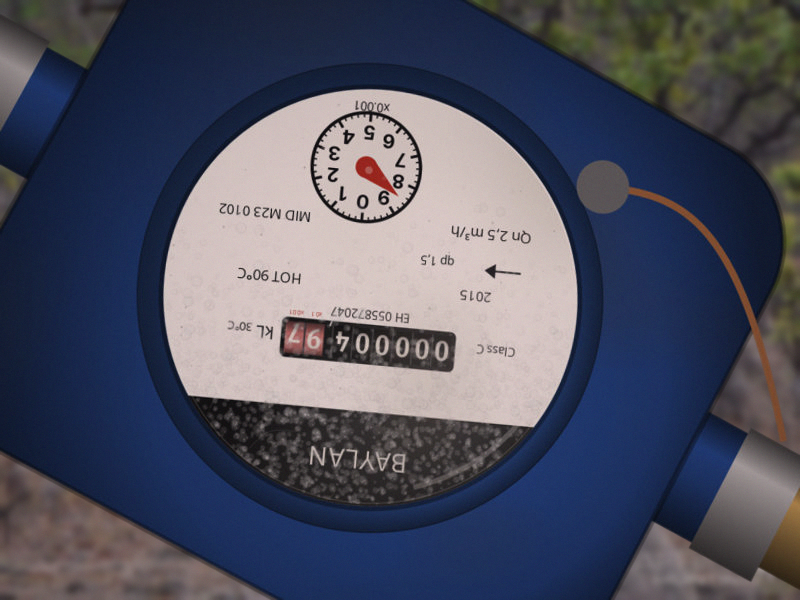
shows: 4.968 kL
